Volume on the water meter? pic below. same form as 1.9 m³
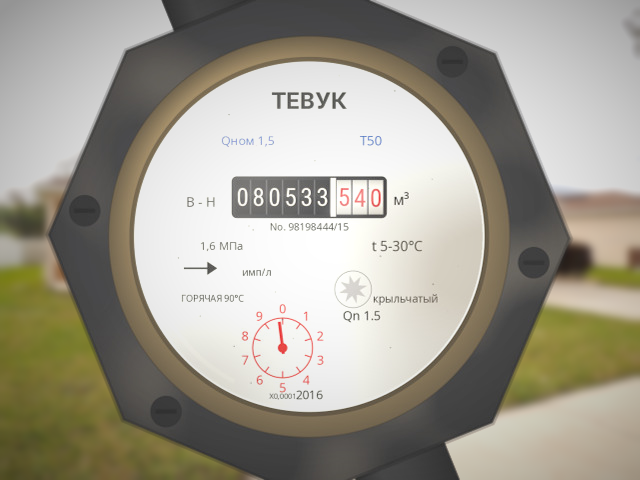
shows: 80533.5399 m³
